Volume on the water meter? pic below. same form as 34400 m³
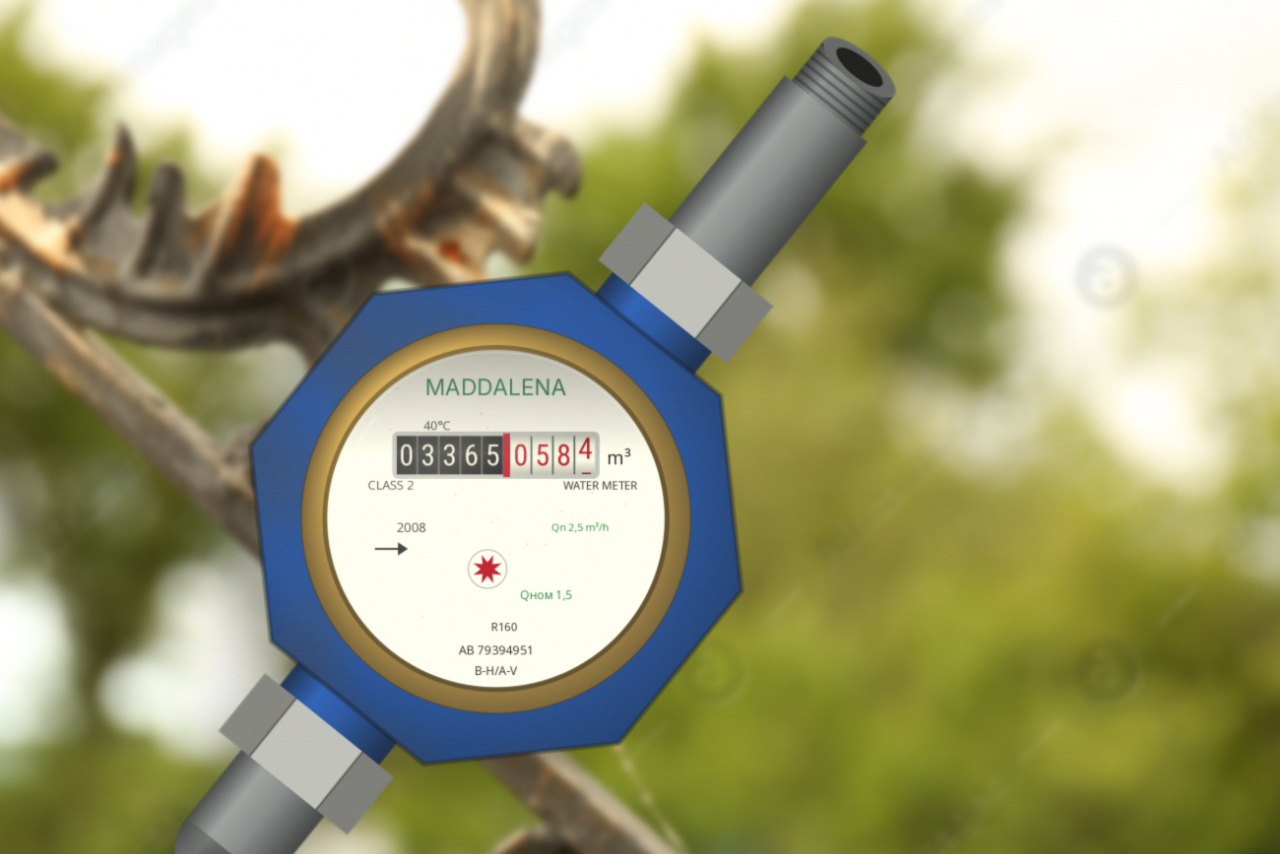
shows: 3365.0584 m³
